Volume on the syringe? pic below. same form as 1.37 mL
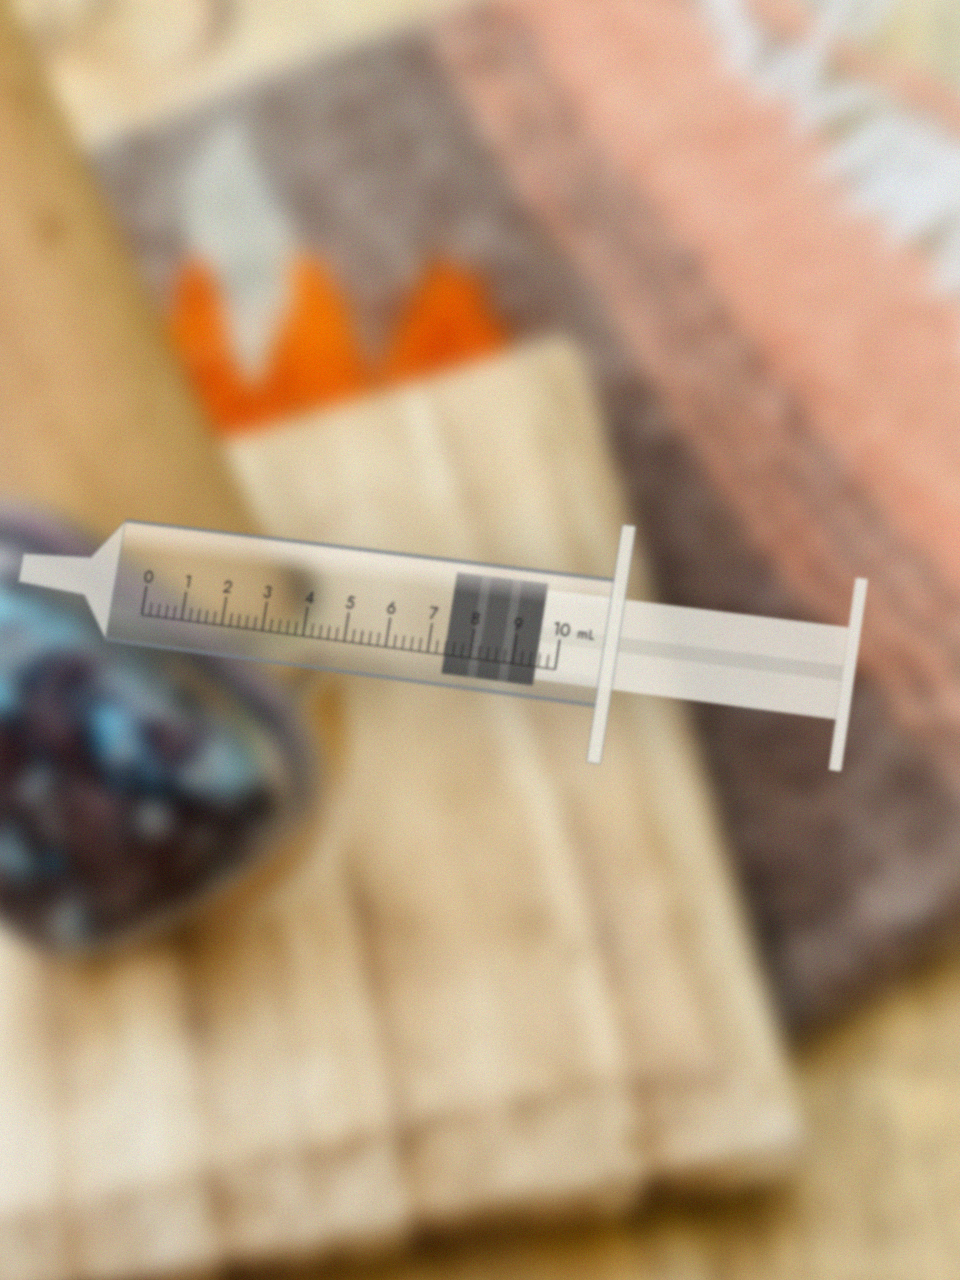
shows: 7.4 mL
